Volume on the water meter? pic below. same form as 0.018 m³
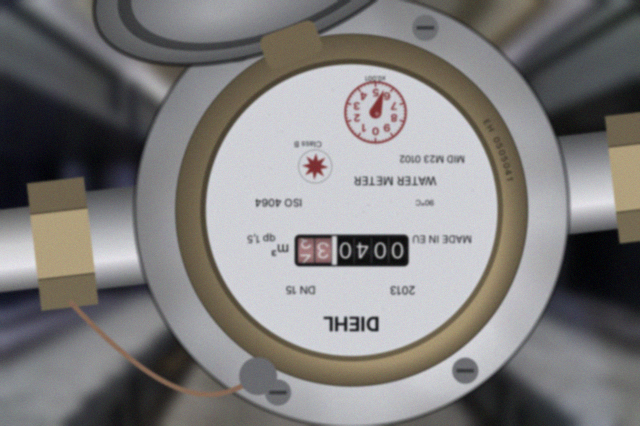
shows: 40.325 m³
